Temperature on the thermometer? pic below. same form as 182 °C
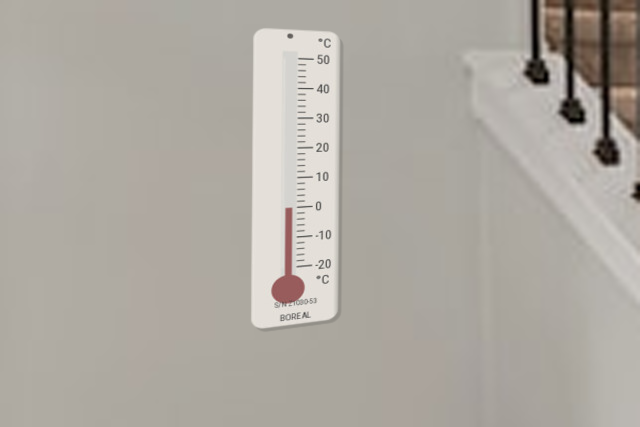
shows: 0 °C
